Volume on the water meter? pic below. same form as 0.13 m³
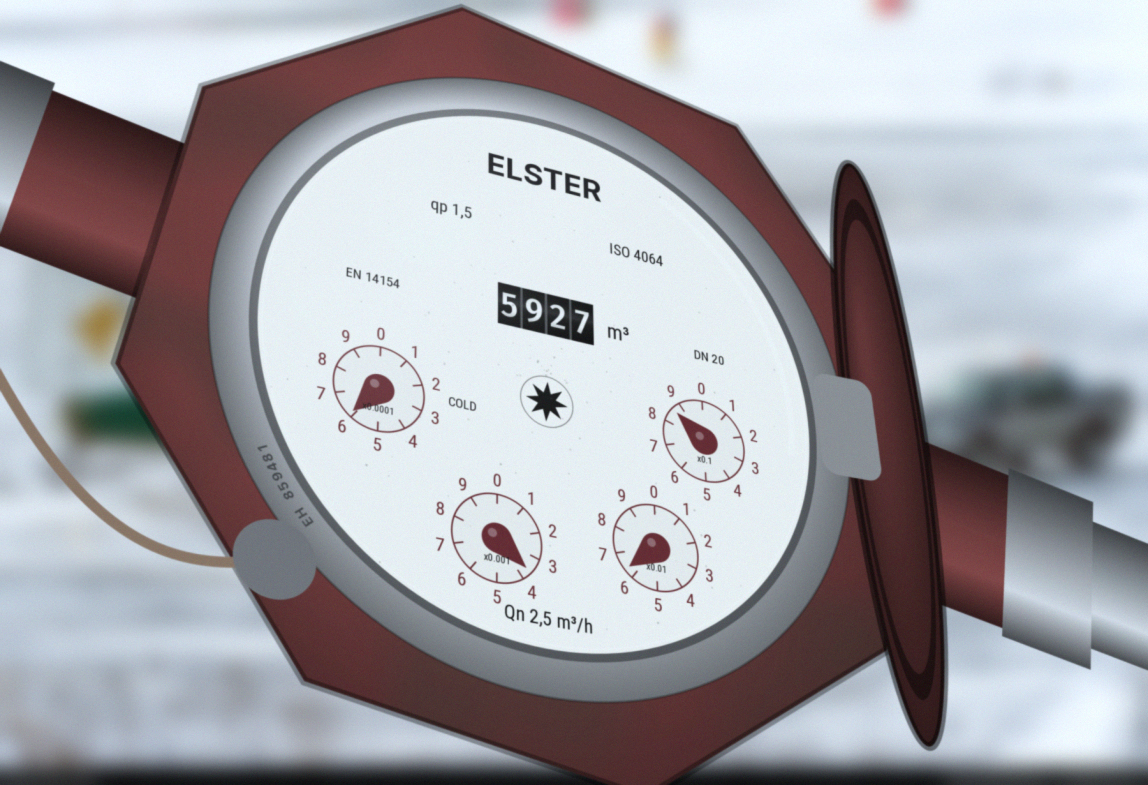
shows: 5927.8636 m³
